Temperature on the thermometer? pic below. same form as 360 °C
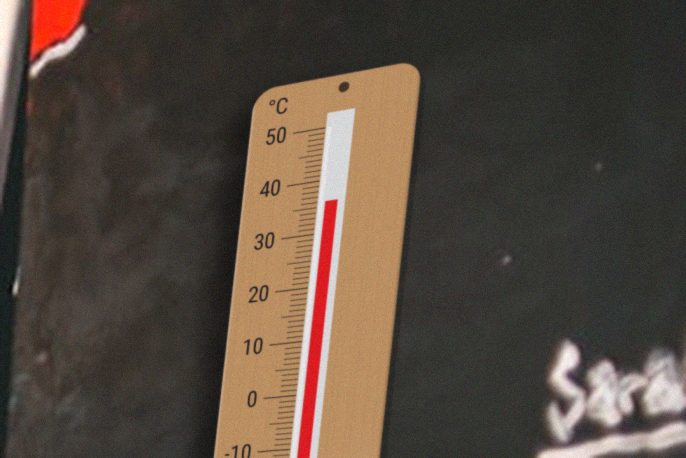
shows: 36 °C
